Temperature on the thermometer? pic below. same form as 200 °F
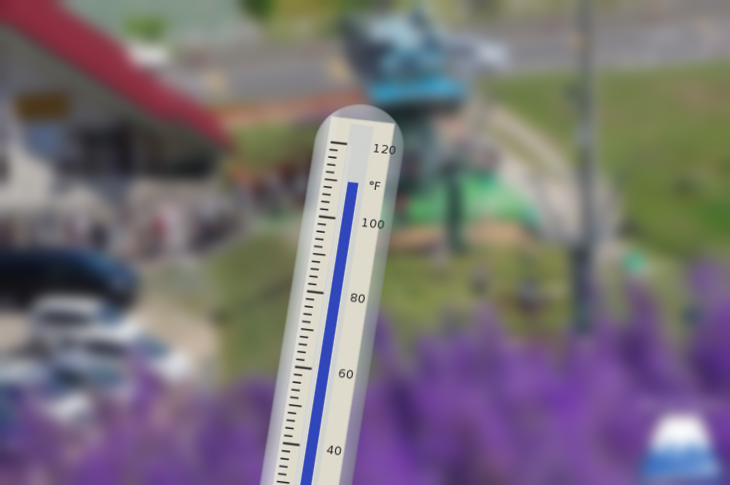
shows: 110 °F
